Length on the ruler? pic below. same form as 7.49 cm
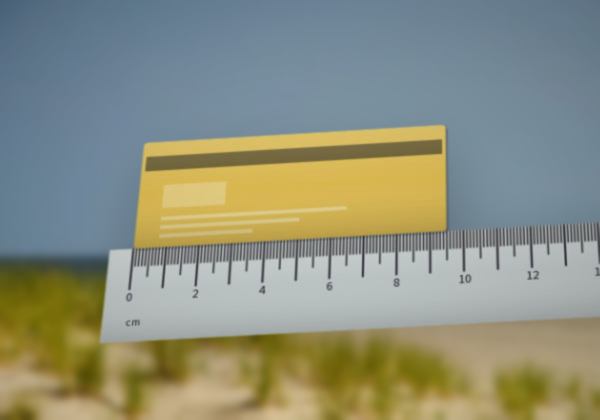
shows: 9.5 cm
